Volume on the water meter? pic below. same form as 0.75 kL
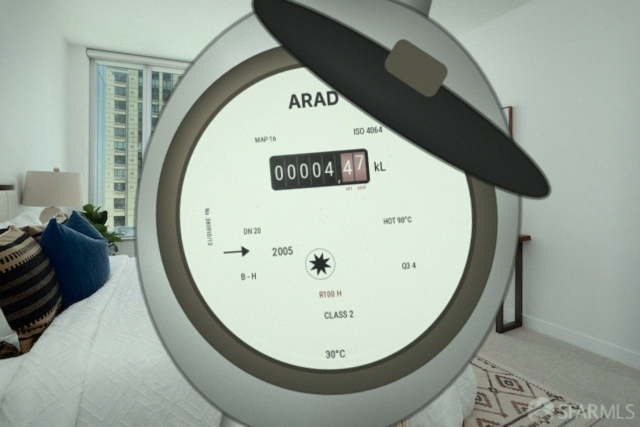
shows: 4.47 kL
